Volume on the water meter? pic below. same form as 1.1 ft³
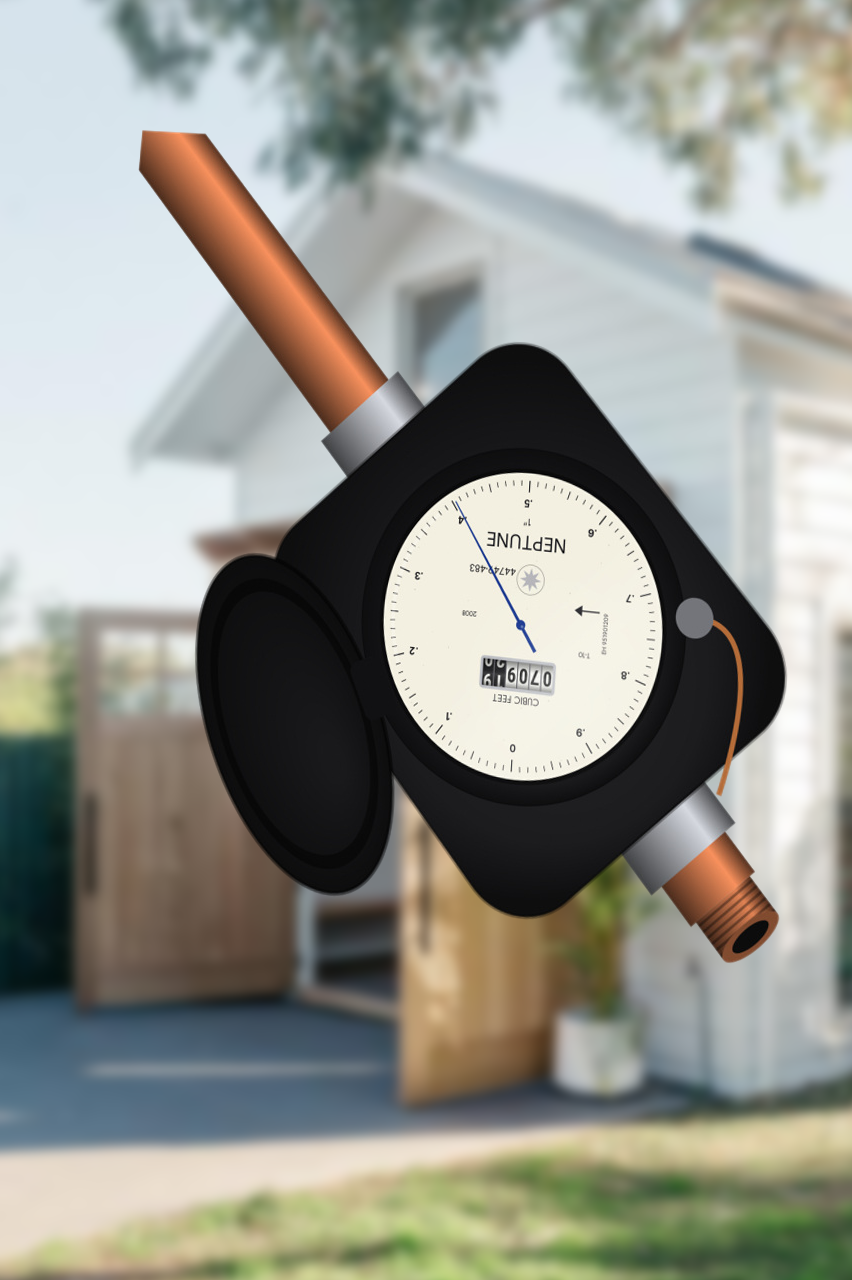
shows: 70919.40 ft³
